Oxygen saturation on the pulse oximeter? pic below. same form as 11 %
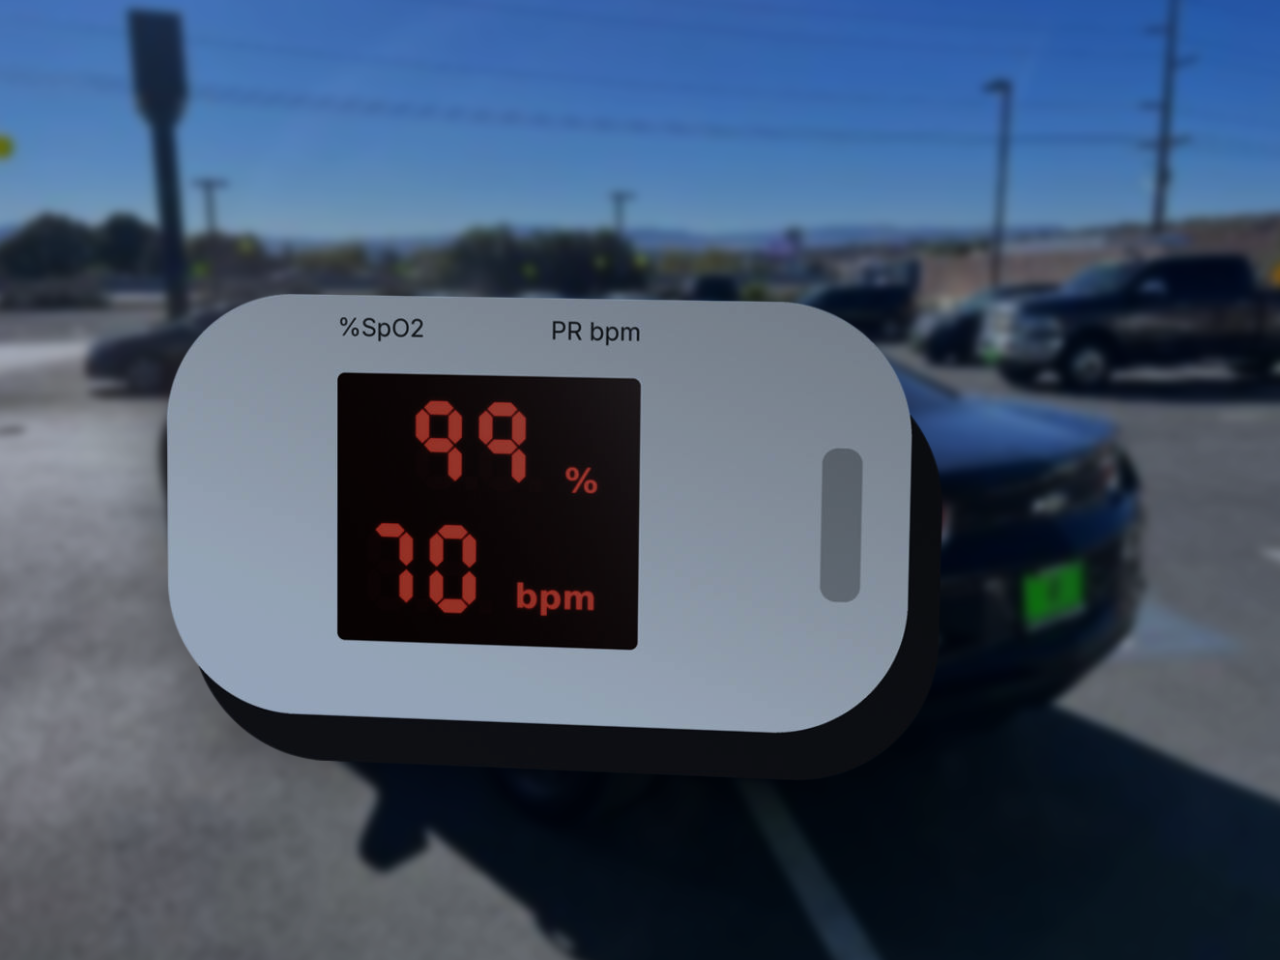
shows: 99 %
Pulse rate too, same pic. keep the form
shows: 70 bpm
